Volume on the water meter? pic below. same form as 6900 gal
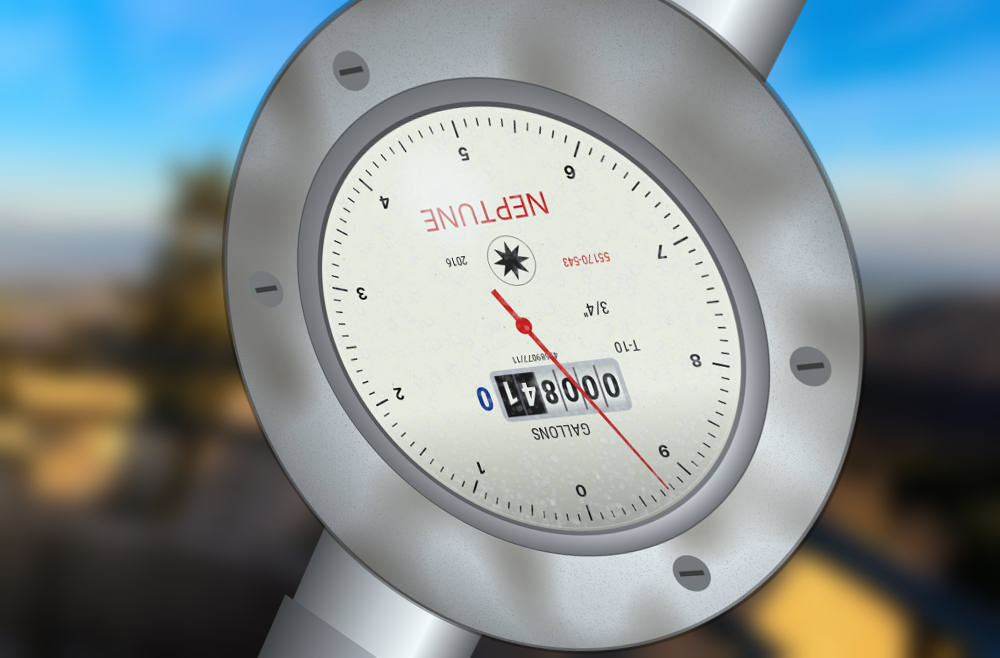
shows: 8409.2 gal
